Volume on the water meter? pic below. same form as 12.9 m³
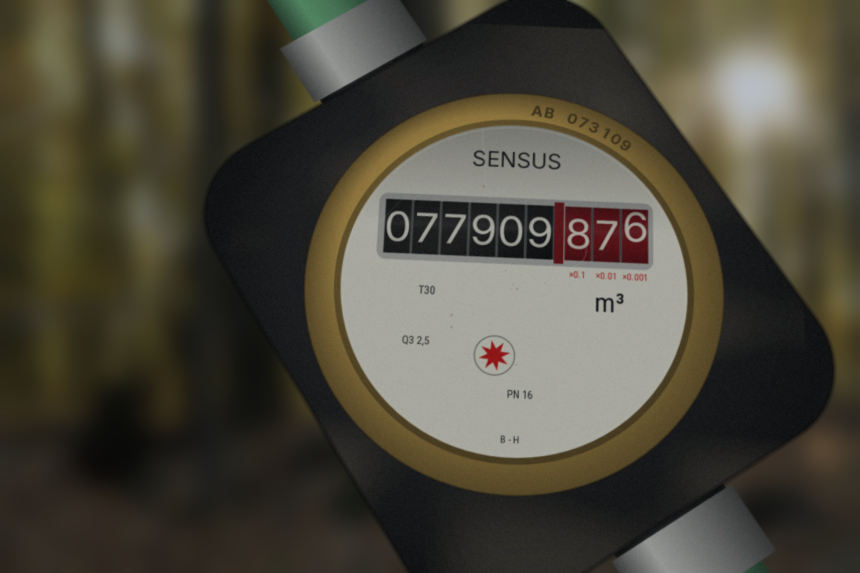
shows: 77909.876 m³
